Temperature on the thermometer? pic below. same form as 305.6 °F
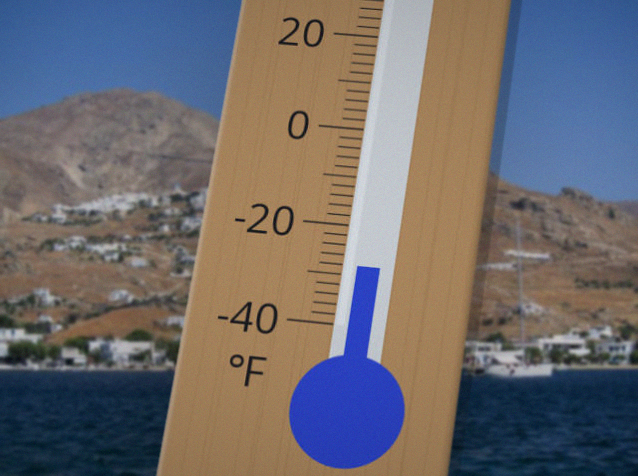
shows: -28 °F
